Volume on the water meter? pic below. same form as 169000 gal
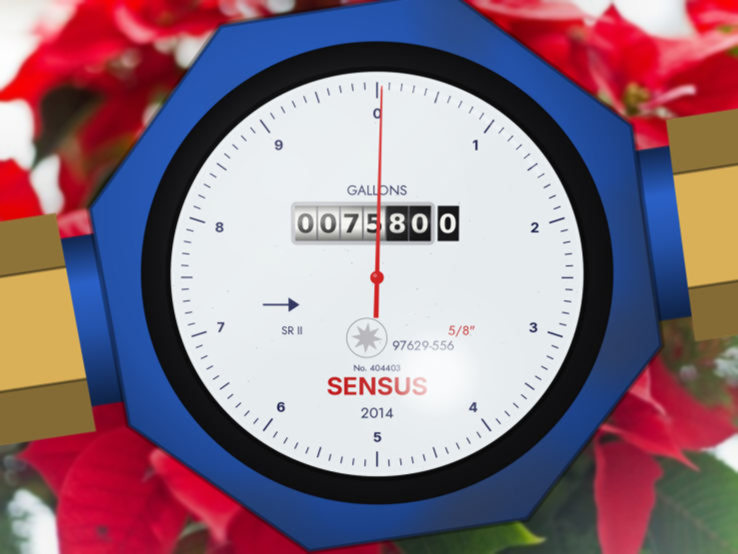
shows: 75800.0 gal
